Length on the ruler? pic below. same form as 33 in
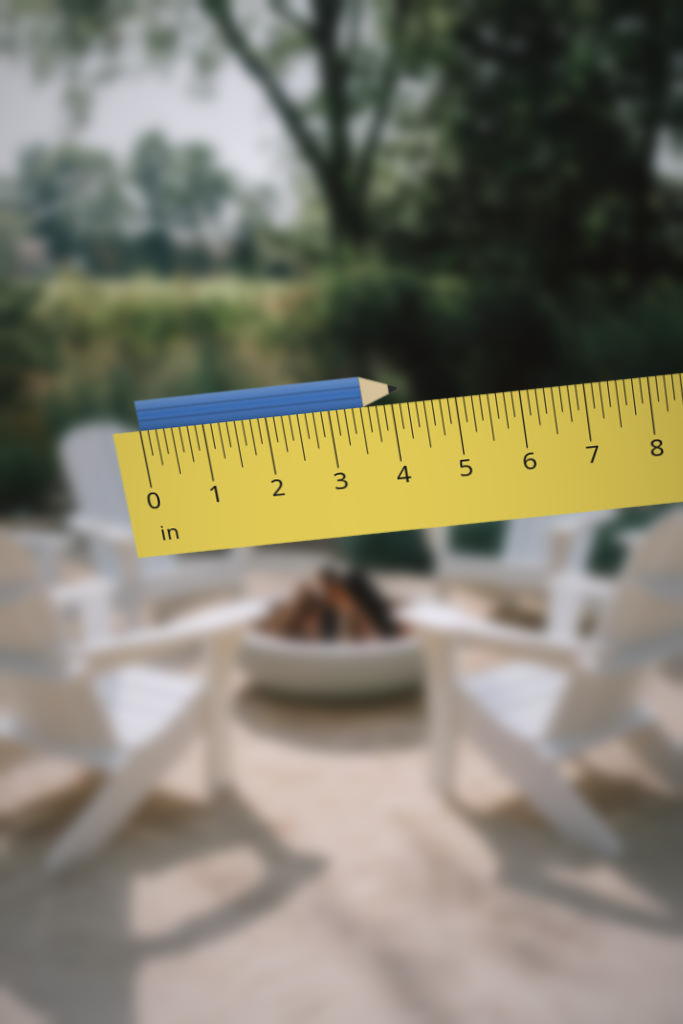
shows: 4.125 in
